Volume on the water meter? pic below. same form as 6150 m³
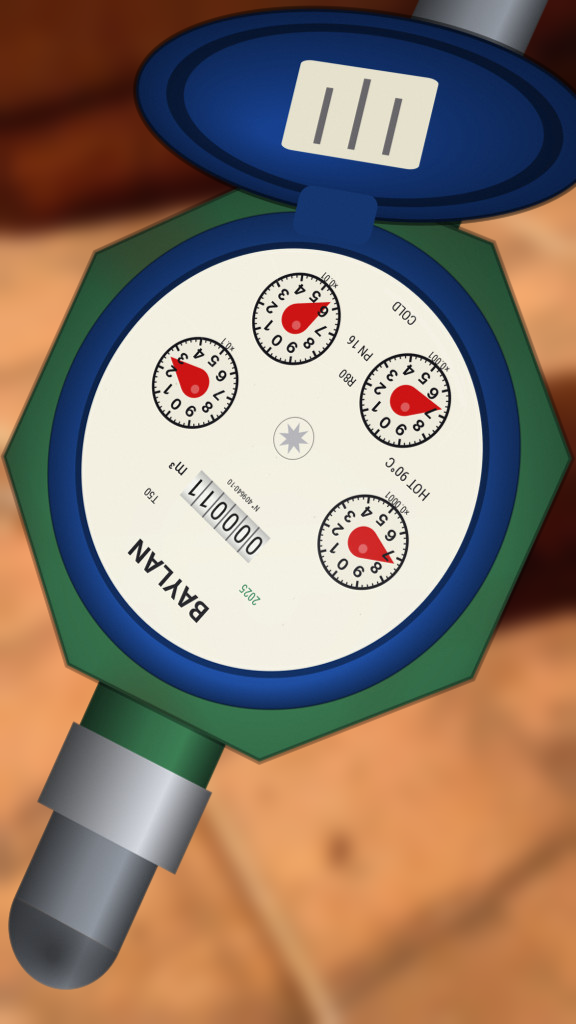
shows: 11.2567 m³
